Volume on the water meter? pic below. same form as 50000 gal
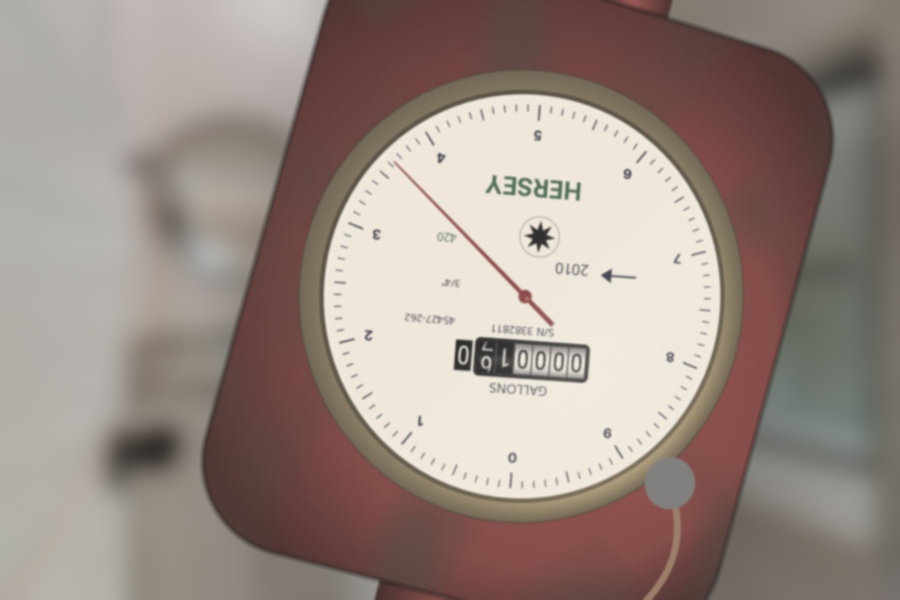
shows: 163.6 gal
